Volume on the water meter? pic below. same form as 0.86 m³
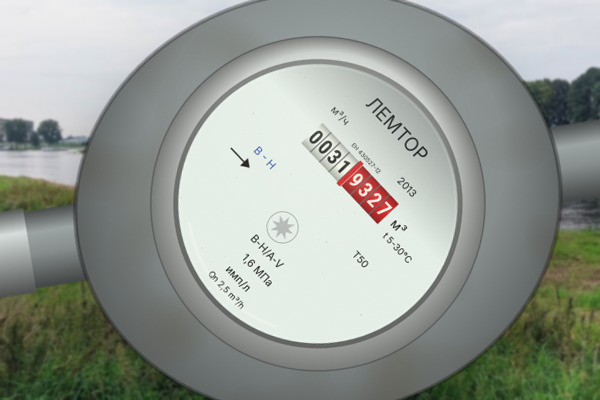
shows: 31.9327 m³
